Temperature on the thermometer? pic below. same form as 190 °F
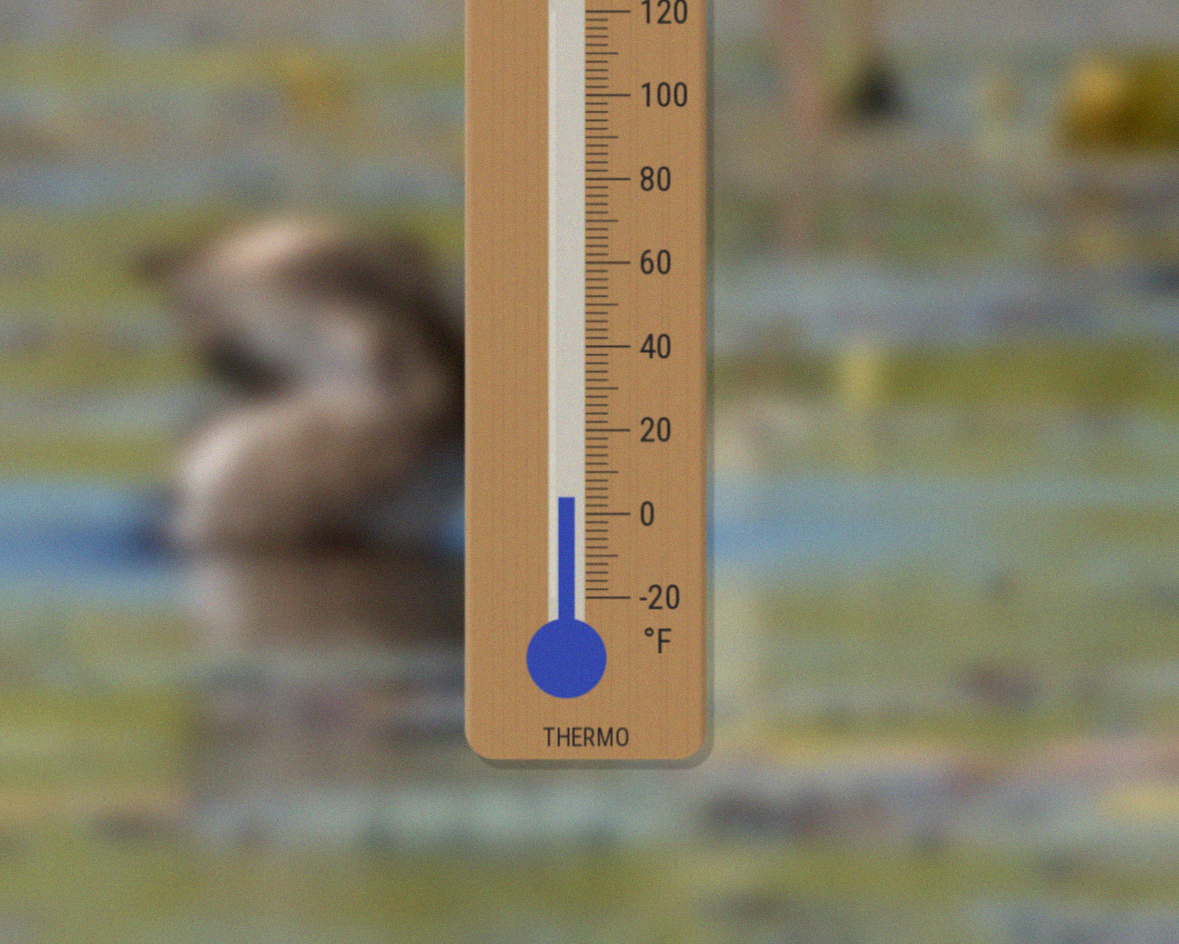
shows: 4 °F
